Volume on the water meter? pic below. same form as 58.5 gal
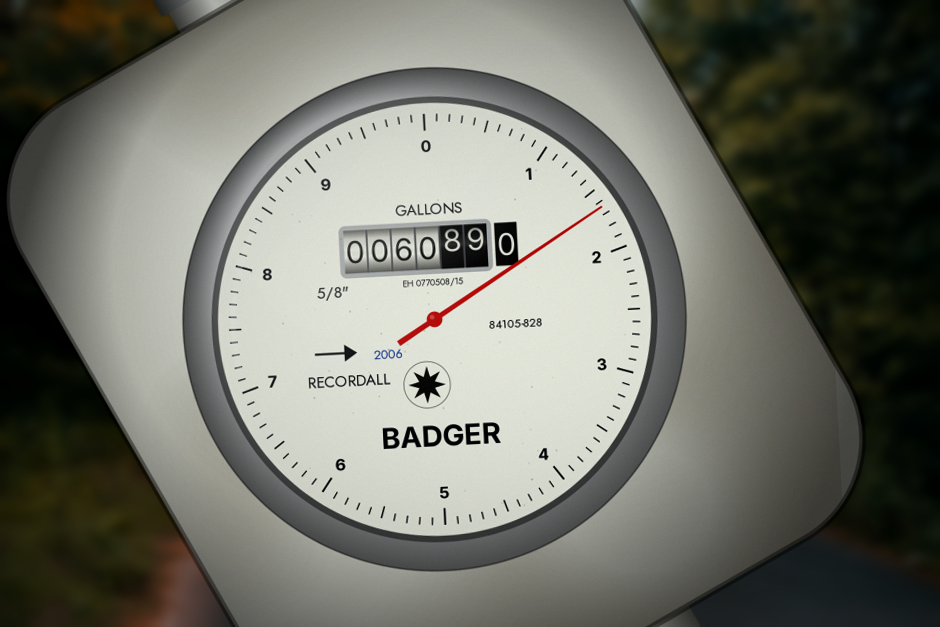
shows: 60891.6 gal
